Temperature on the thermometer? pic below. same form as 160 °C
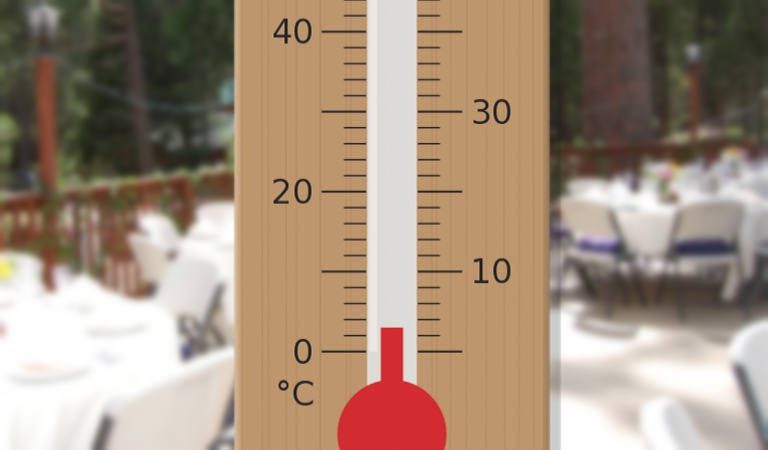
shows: 3 °C
